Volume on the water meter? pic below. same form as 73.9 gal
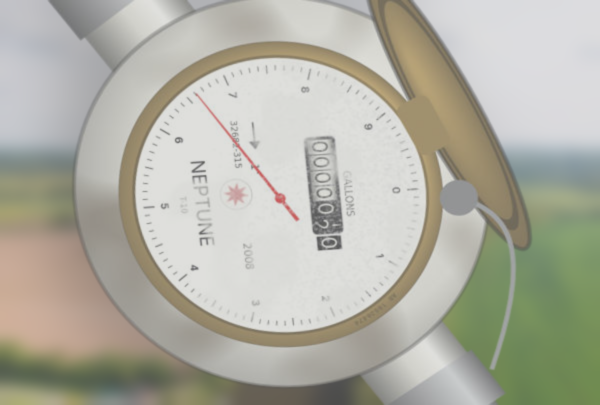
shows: 16.6 gal
